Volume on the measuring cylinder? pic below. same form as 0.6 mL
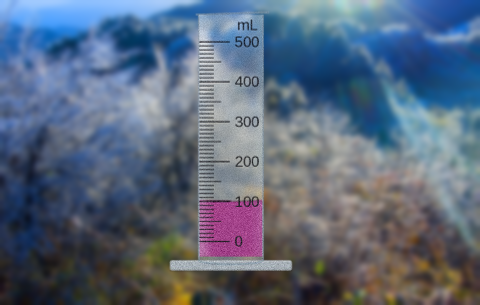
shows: 100 mL
